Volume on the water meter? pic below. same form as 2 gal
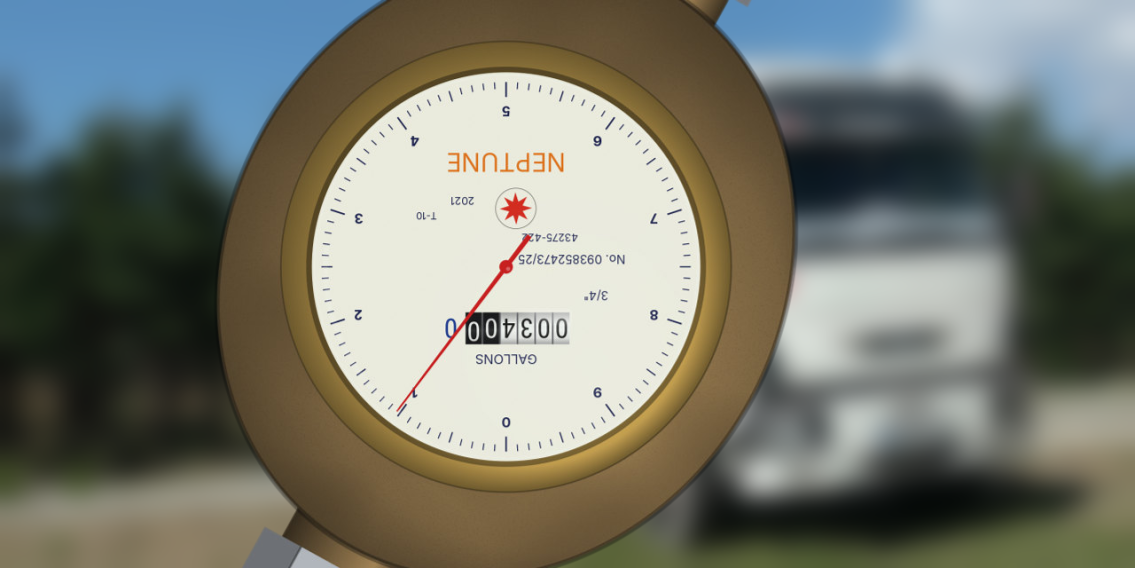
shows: 34001.0 gal
